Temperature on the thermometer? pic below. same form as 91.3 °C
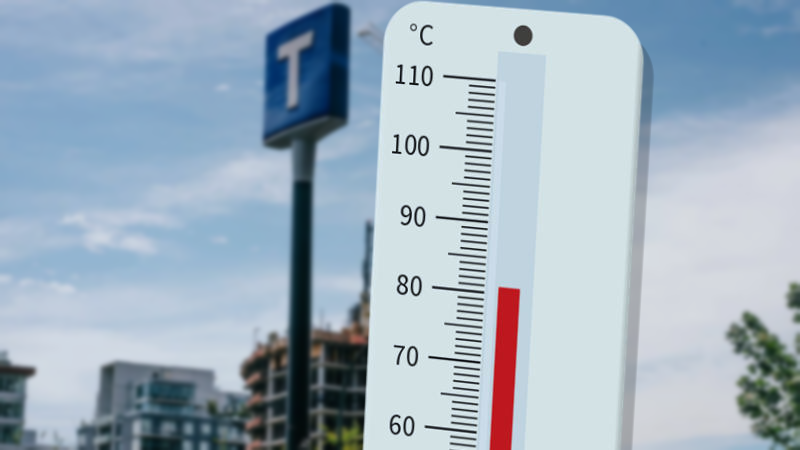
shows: 81 °C
